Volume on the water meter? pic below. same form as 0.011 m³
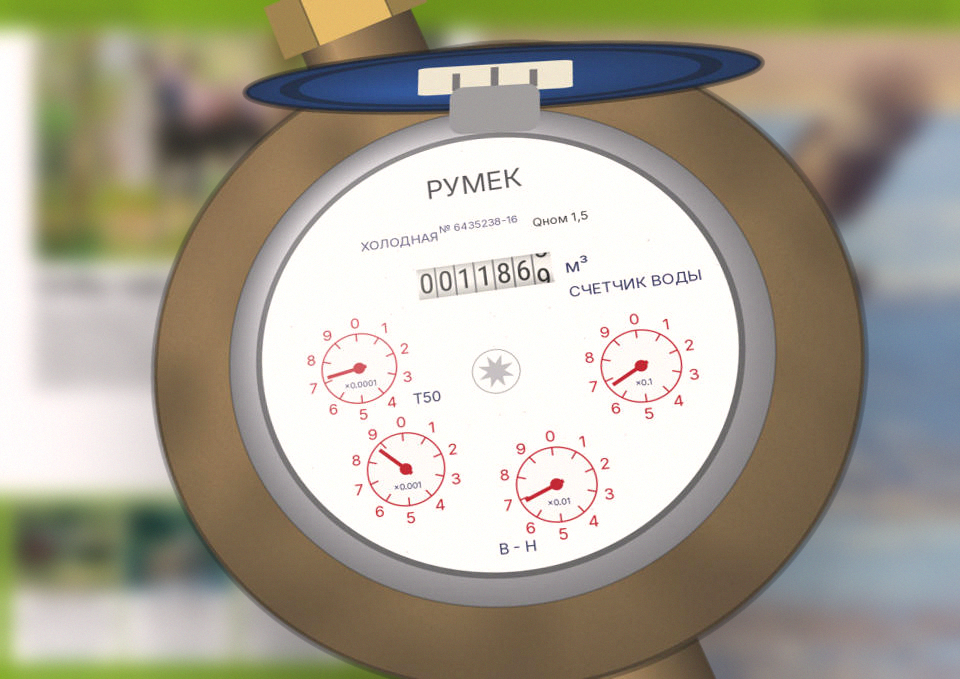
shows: 11868.6687 m³
